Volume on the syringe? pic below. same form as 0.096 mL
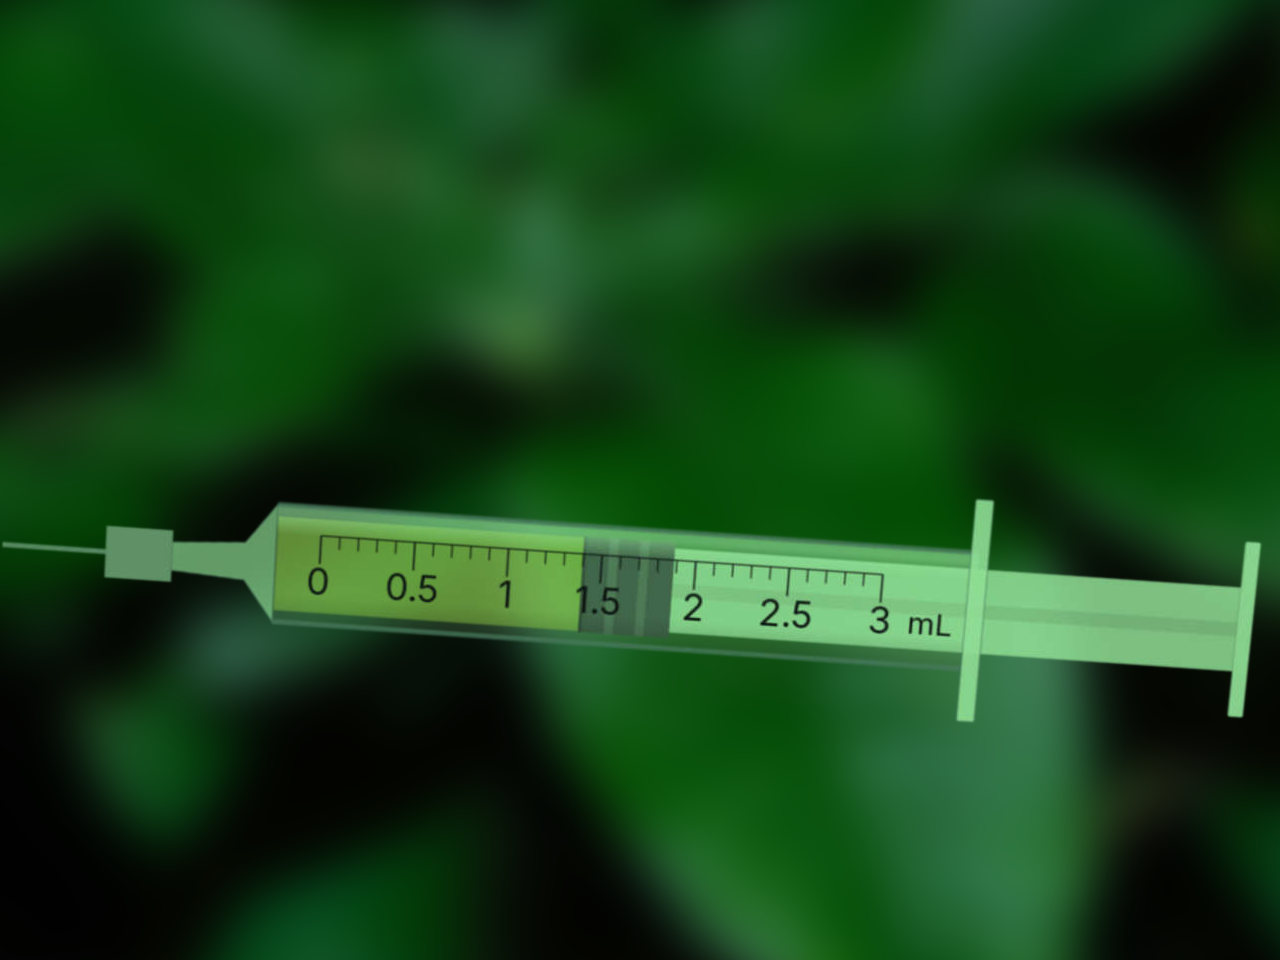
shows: 1.4 mL
